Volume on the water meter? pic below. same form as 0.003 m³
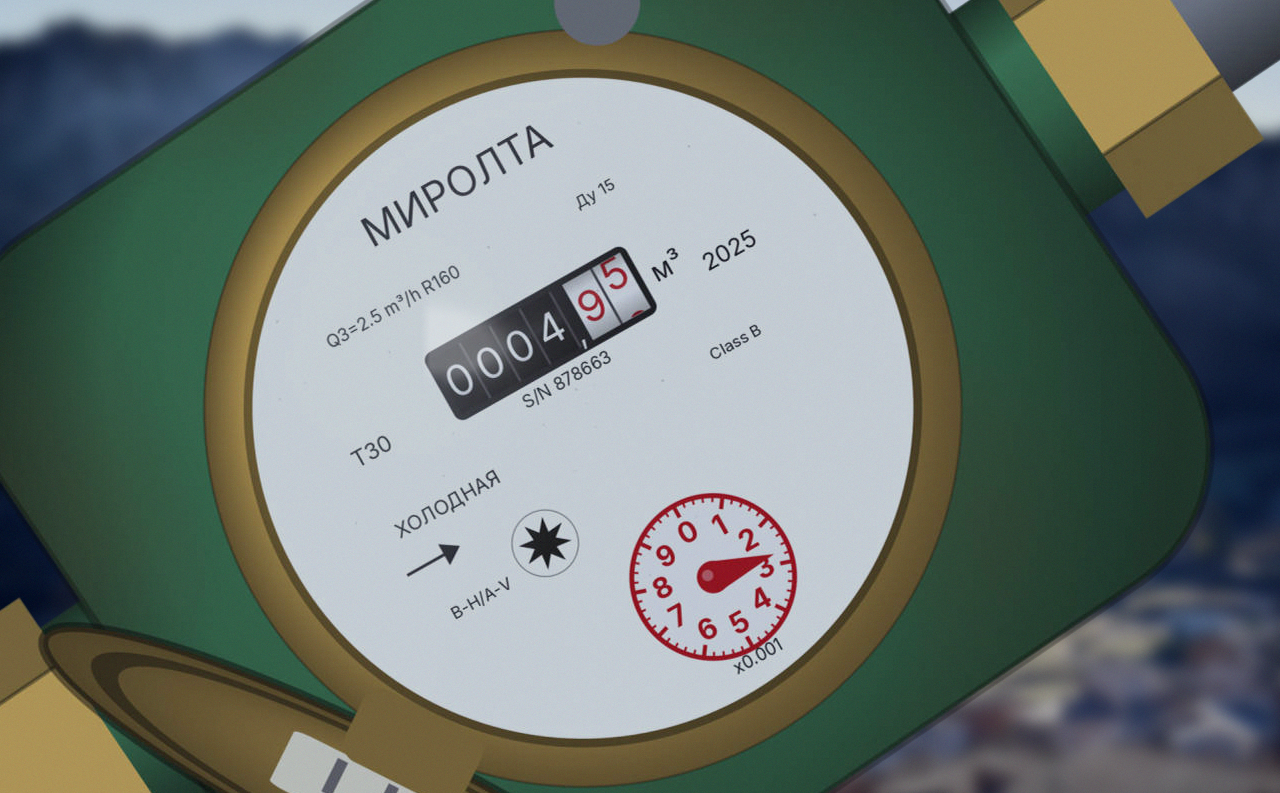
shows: 4.952 m³
